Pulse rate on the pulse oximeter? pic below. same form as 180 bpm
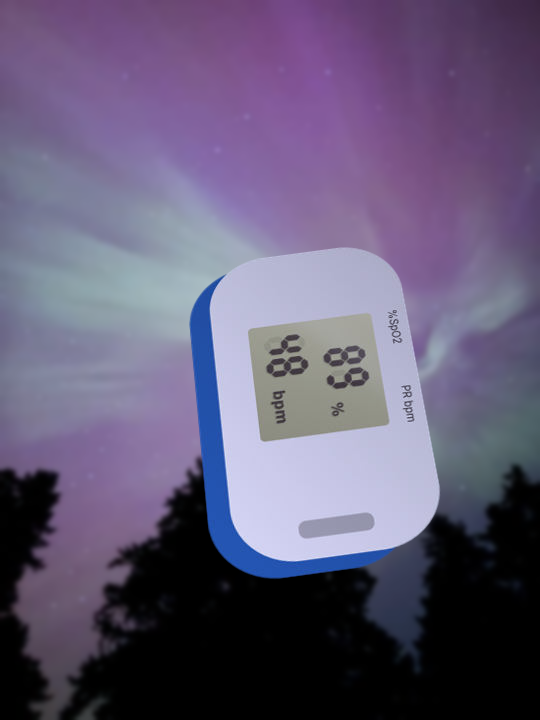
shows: 48 bpm
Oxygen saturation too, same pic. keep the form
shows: 89 %
